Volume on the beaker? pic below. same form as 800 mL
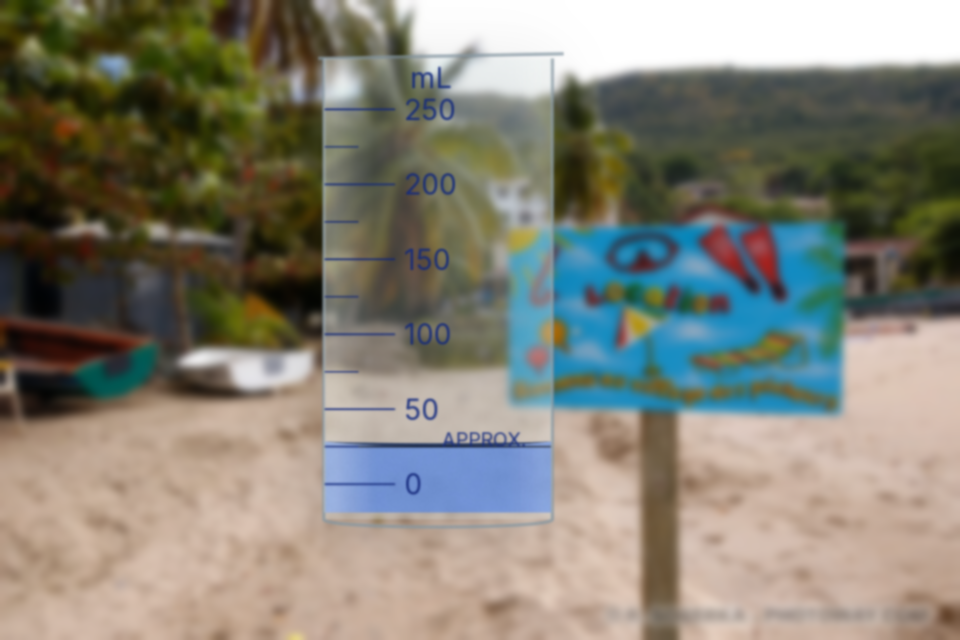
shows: 25 mL
